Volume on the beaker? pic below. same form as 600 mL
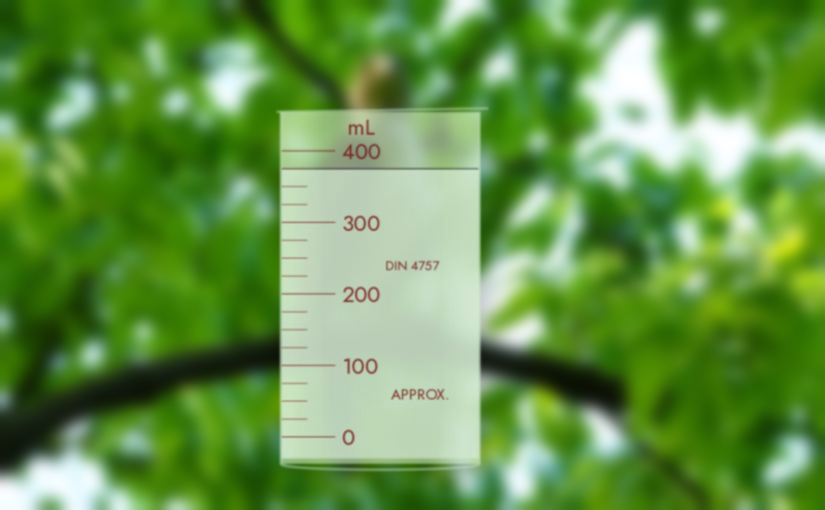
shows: 375 mL
